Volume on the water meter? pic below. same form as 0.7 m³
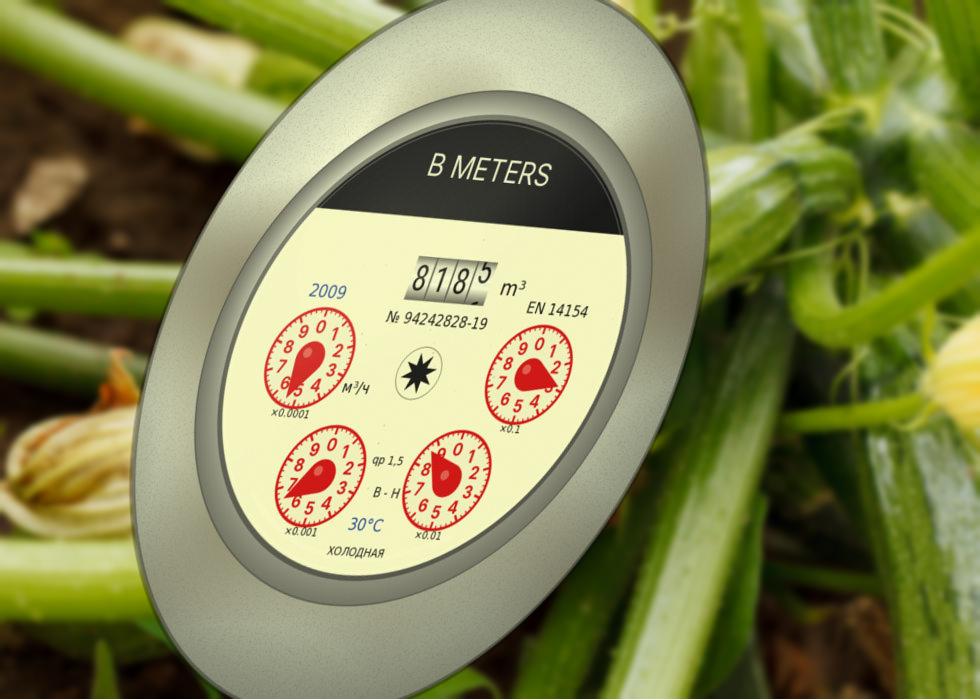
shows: 8185.2865 m³
